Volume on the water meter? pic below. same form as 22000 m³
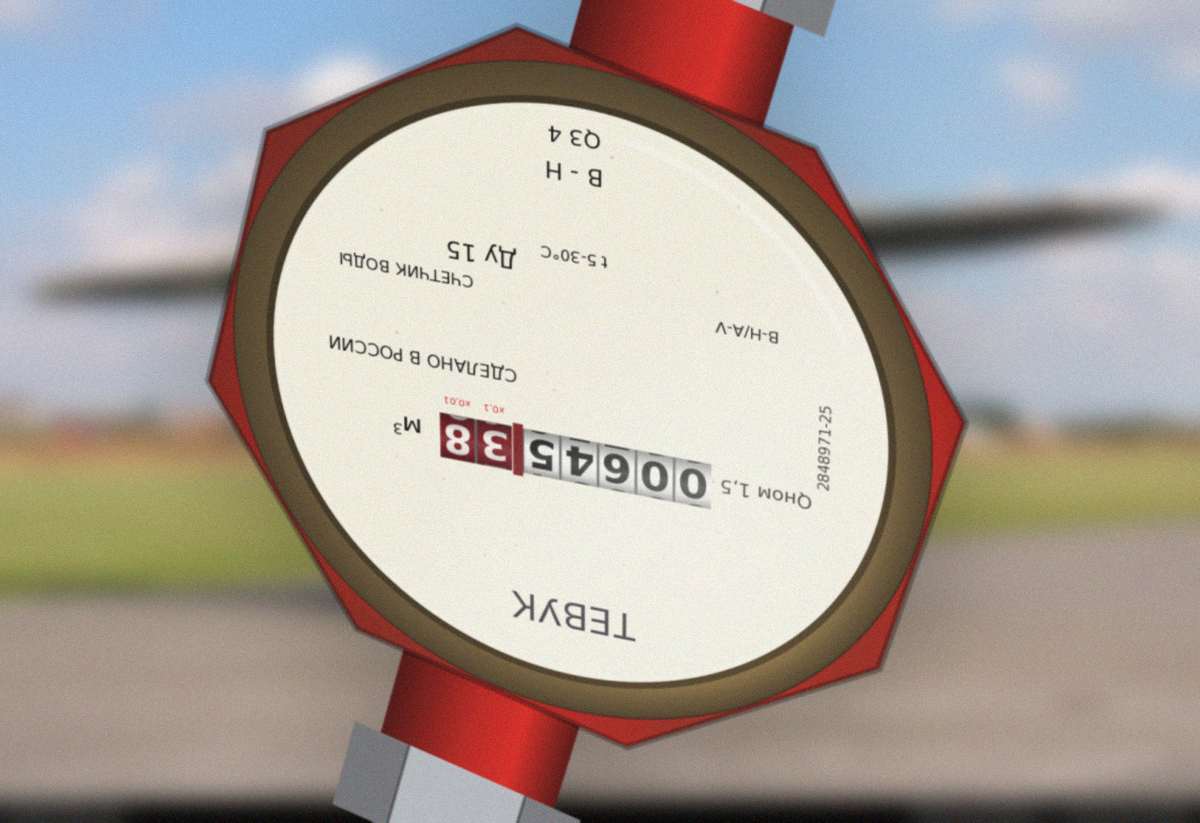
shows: 645.38 m³
